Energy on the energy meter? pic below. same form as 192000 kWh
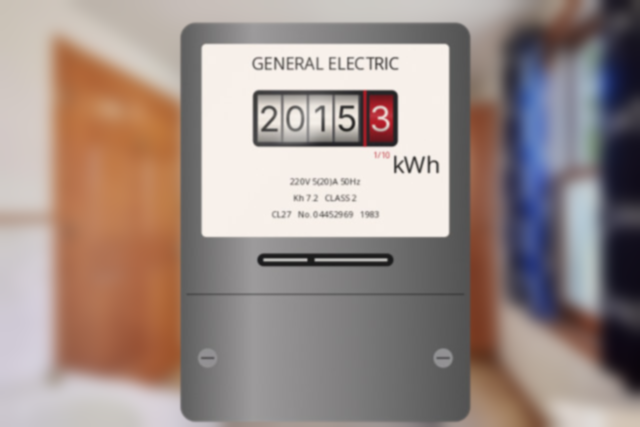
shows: 2015.3 kWh
